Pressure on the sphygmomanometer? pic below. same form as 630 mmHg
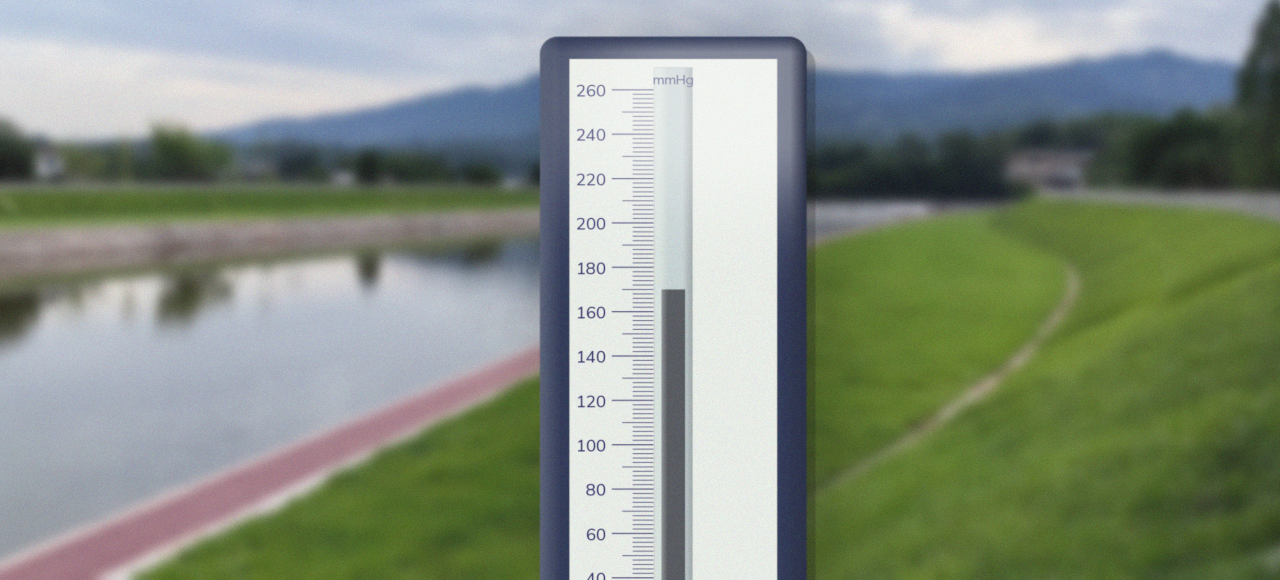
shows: 170 mmHg
